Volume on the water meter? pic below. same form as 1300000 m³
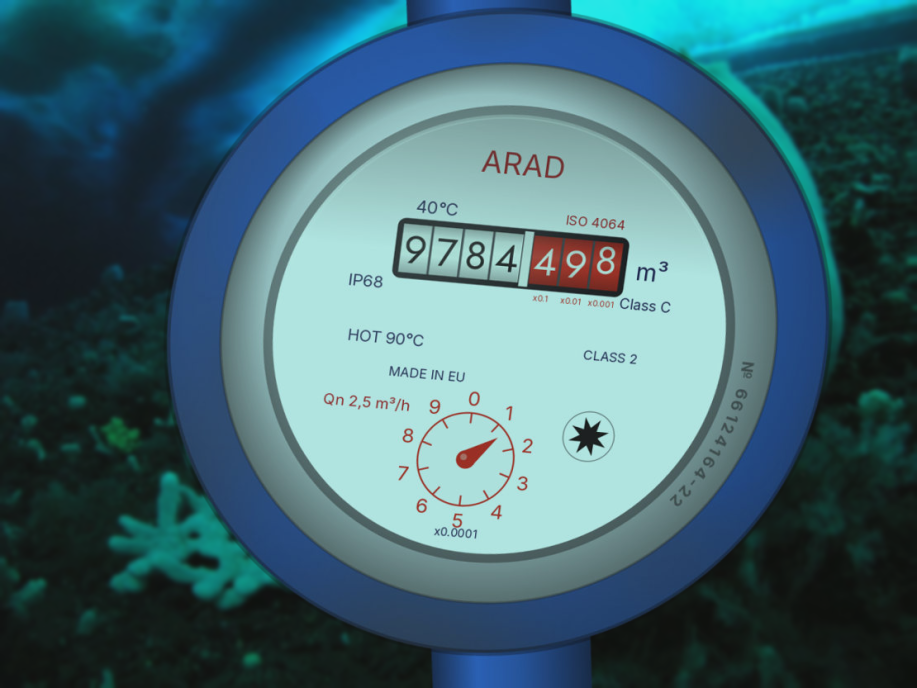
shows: 9784.4981 m³
